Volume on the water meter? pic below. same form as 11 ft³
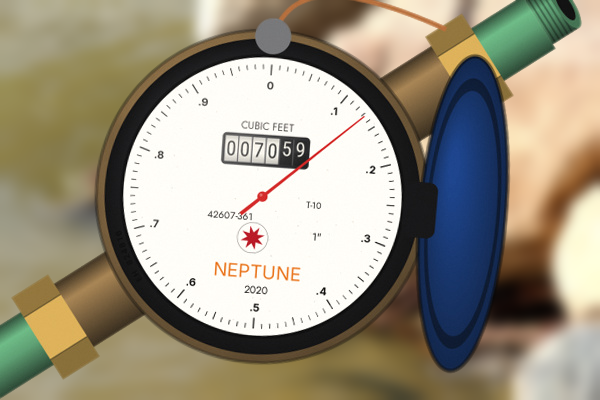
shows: 7059.13 ft³
